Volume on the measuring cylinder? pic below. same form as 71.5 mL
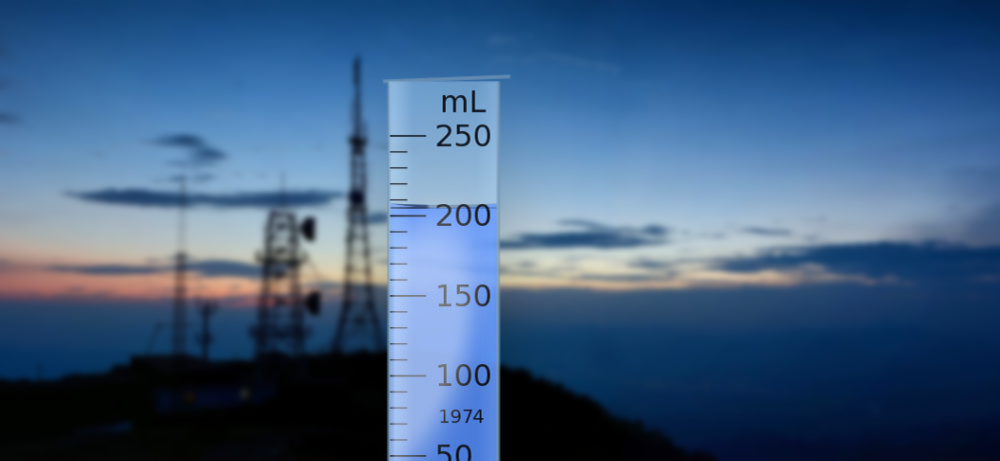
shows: 205 mL
